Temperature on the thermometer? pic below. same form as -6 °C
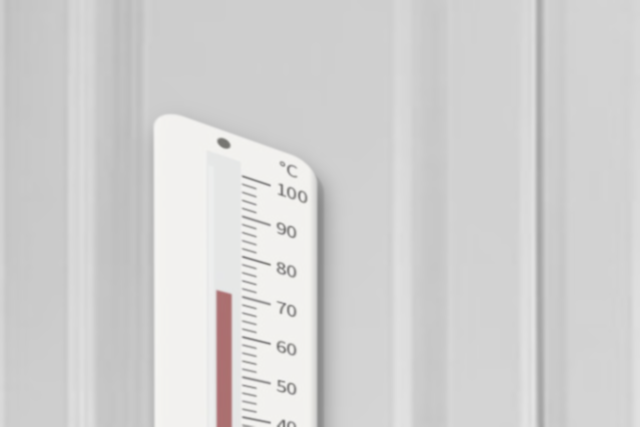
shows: 70 °C
